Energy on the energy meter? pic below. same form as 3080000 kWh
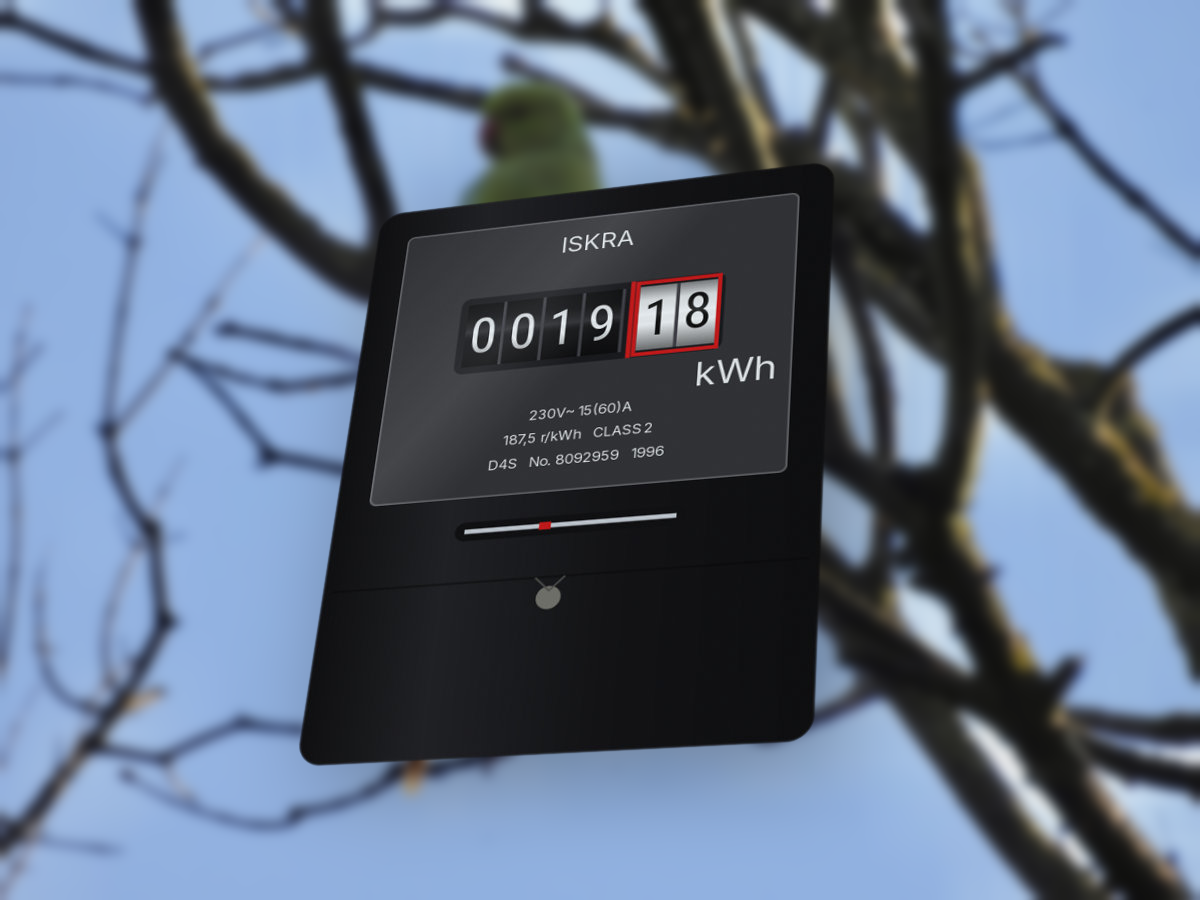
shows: 19.18 kWh
